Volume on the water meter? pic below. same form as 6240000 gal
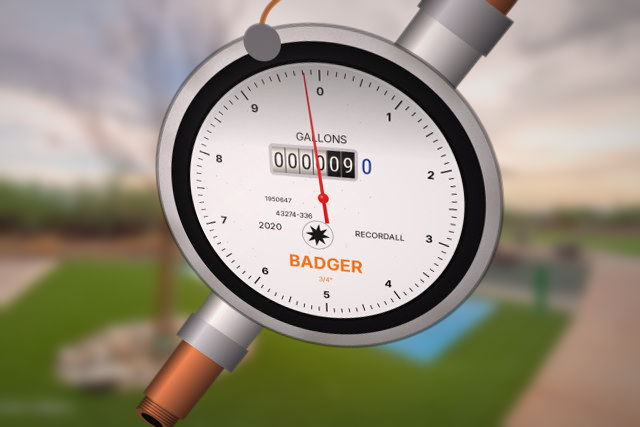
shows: 89.8 gal
